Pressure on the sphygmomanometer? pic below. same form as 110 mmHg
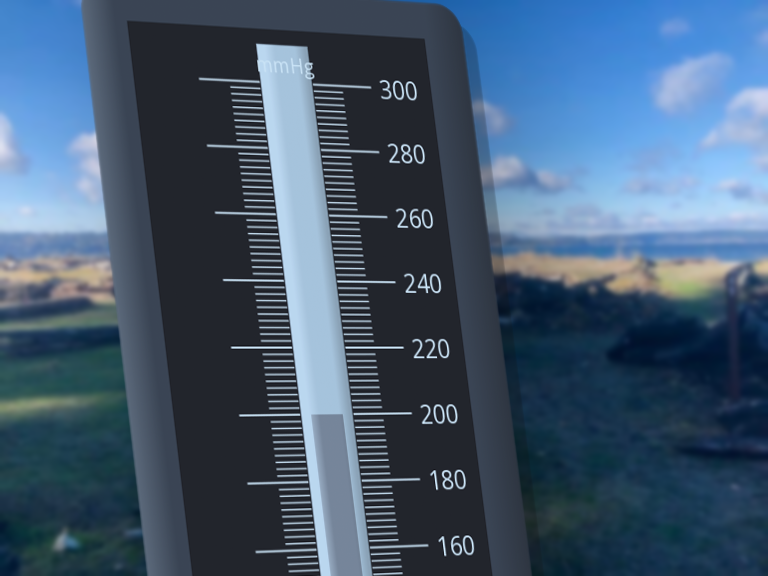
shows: 200 mmHg
